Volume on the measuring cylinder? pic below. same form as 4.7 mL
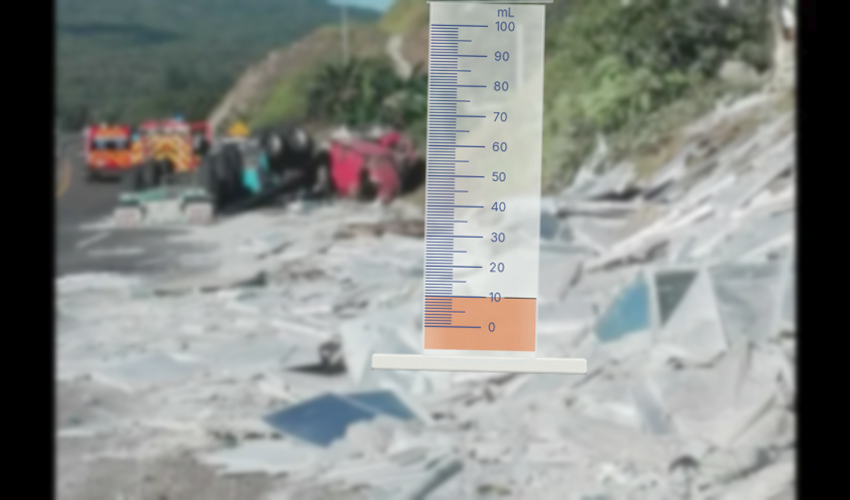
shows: 10 mL
